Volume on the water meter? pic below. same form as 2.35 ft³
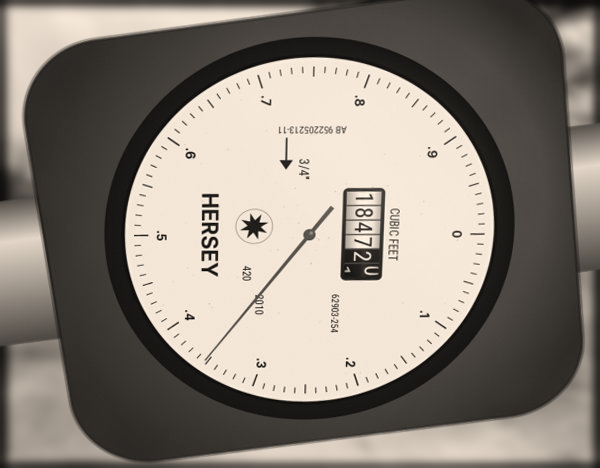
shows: 184720.35 ft³
